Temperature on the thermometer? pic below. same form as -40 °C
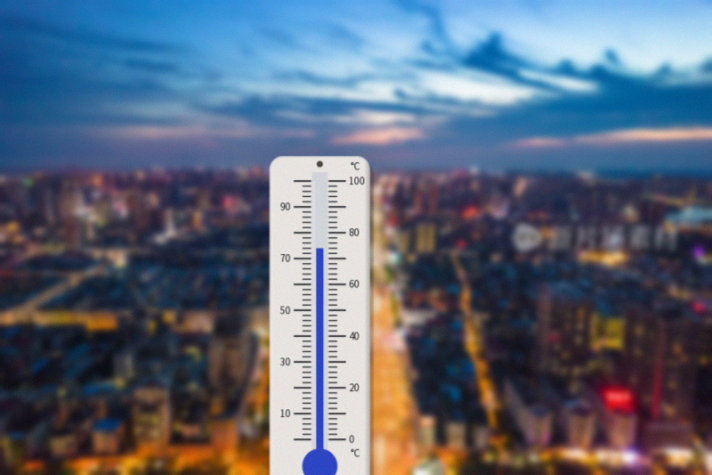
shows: 74 °C
